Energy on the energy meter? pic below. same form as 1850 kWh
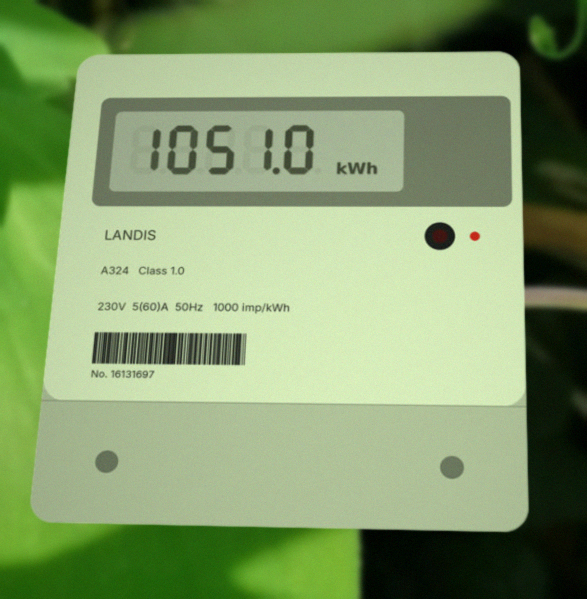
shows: 1051.0 kWh
